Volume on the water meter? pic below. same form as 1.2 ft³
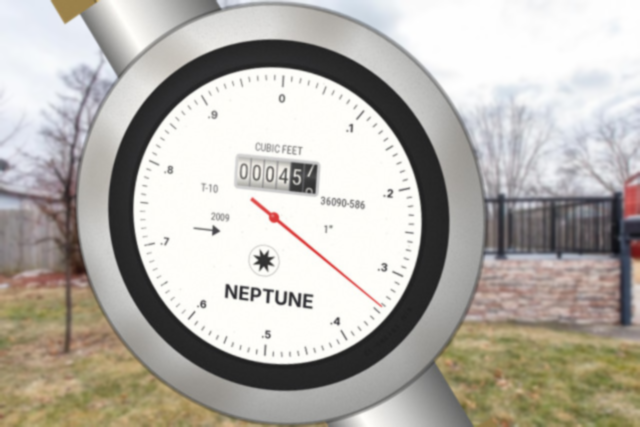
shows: 457.34 ft³
